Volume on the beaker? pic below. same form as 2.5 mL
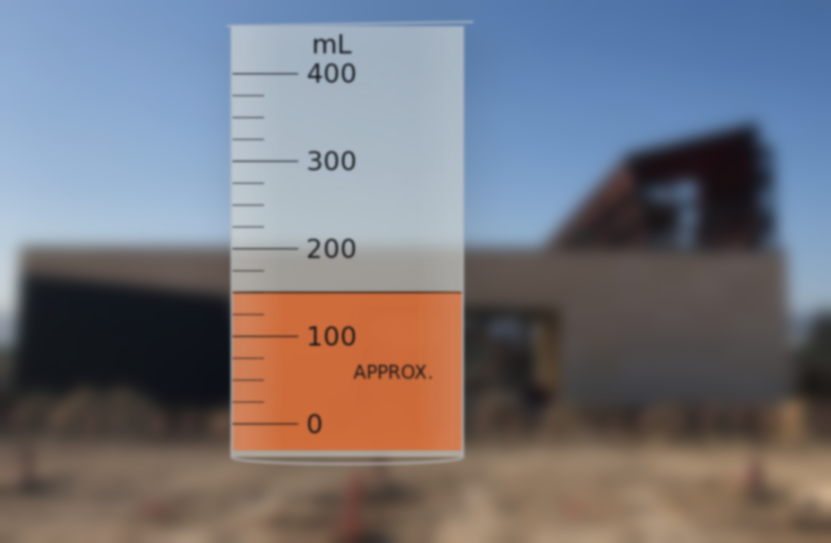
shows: 150 mL
